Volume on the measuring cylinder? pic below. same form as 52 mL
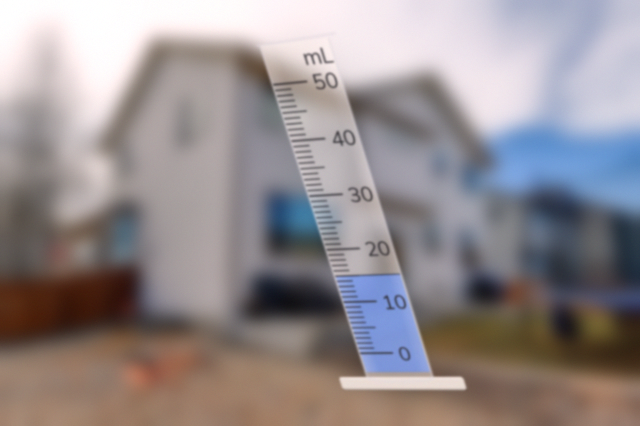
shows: 15 mL
